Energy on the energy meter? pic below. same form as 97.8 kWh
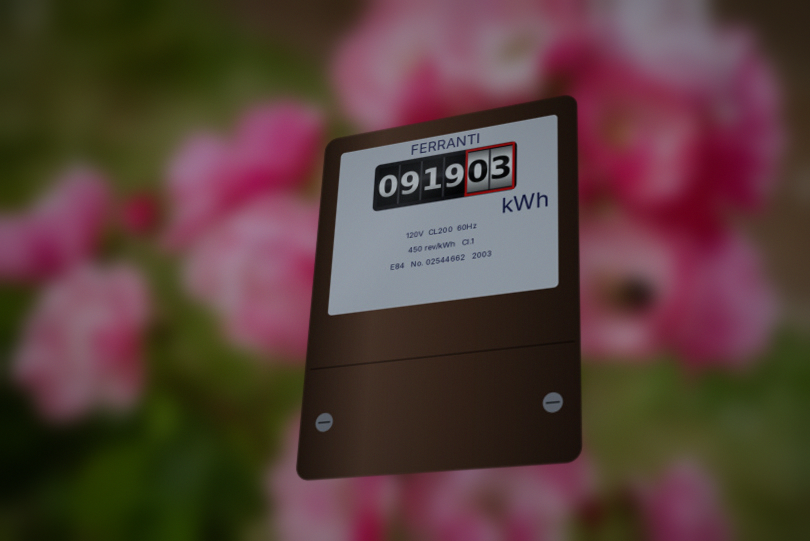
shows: 919.03 kWh
